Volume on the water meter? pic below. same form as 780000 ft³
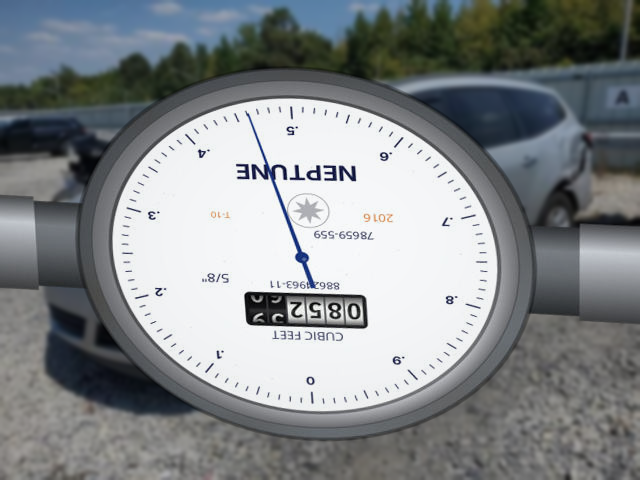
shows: 85259.46 ft³
